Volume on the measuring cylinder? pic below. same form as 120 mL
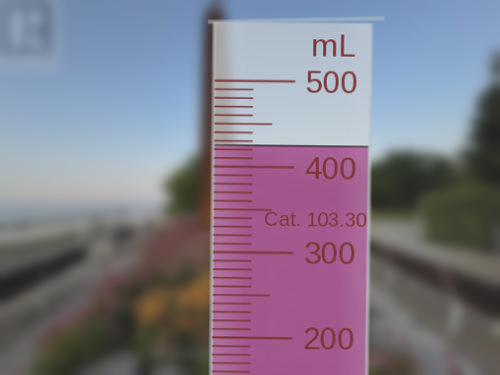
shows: 425 mL
